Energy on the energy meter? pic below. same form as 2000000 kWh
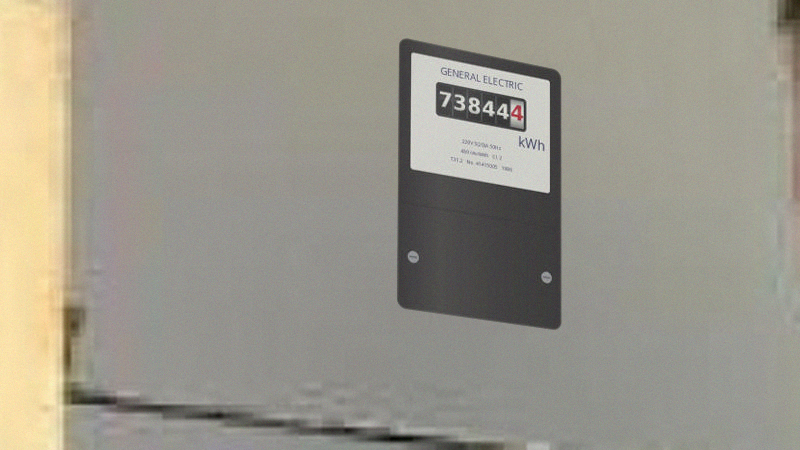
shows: 73844.4 kWh
